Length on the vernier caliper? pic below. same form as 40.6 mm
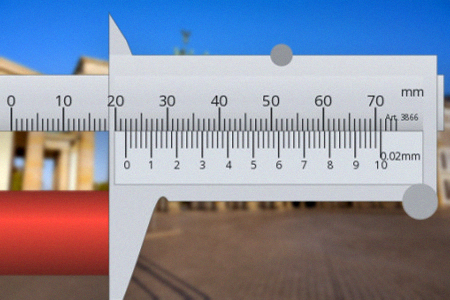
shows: 22.0 mm
